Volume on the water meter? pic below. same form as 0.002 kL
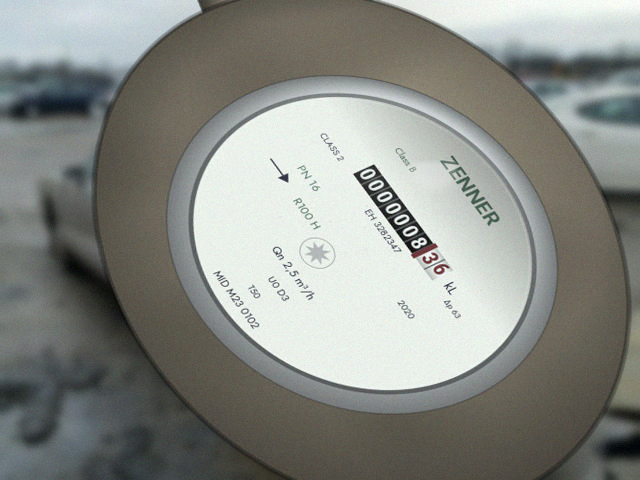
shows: 8.36 kL
